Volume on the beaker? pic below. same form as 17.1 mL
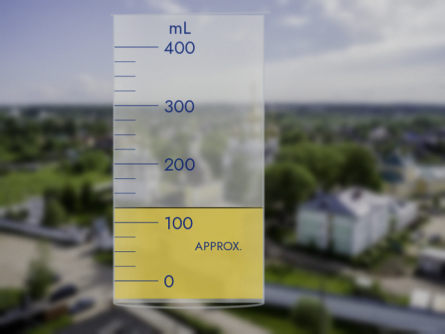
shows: 125 mL
